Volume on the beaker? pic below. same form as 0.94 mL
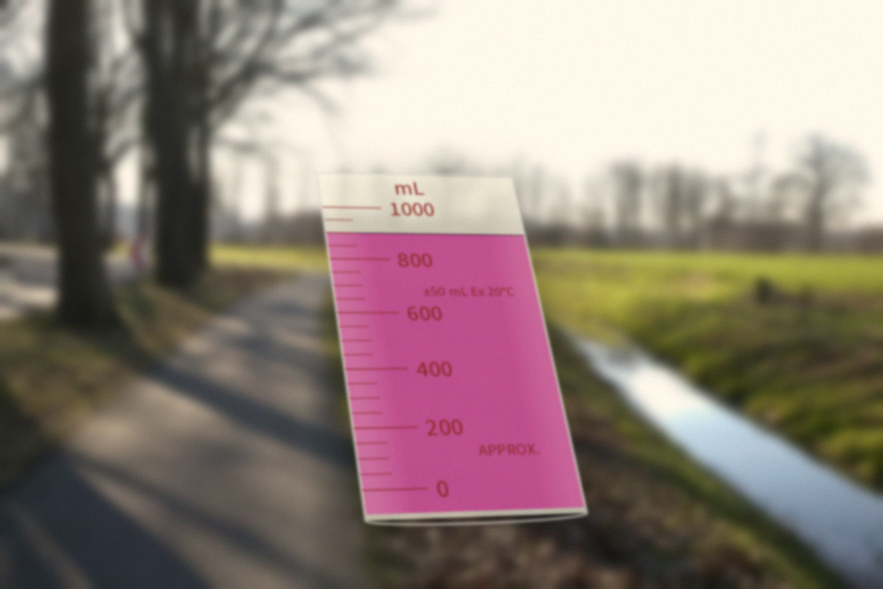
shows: 900 mL
